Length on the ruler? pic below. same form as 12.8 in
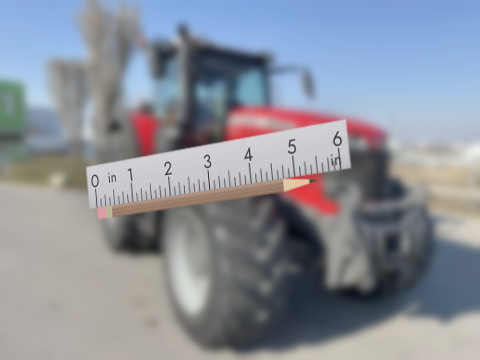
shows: 5.5 in
